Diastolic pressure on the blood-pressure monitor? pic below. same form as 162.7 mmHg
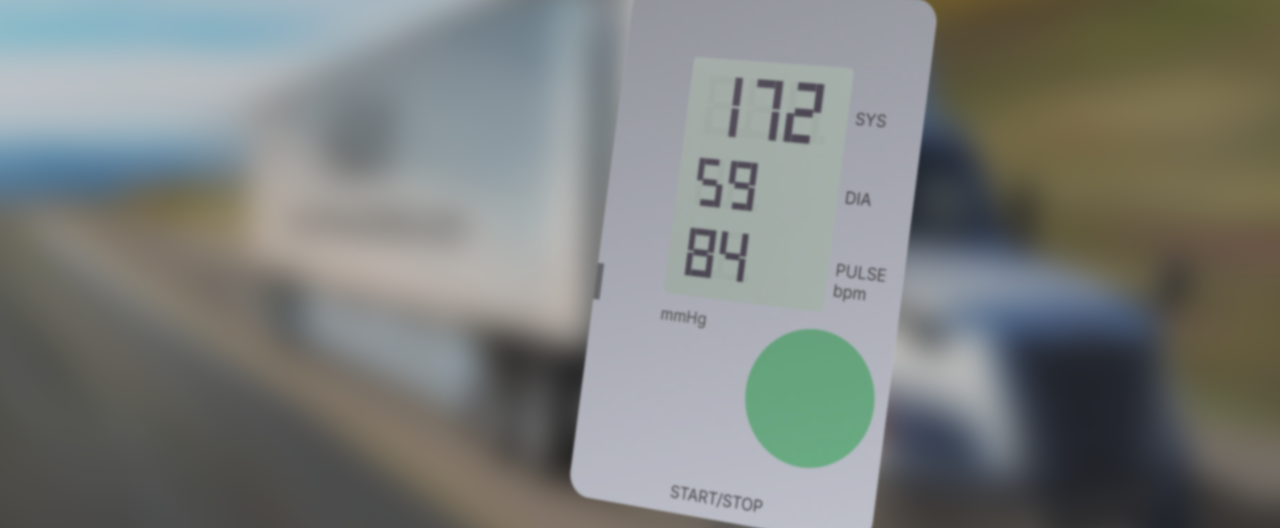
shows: 59 mmHg
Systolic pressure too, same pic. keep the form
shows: 172 mmHg
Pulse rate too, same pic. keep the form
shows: 84 bpm
